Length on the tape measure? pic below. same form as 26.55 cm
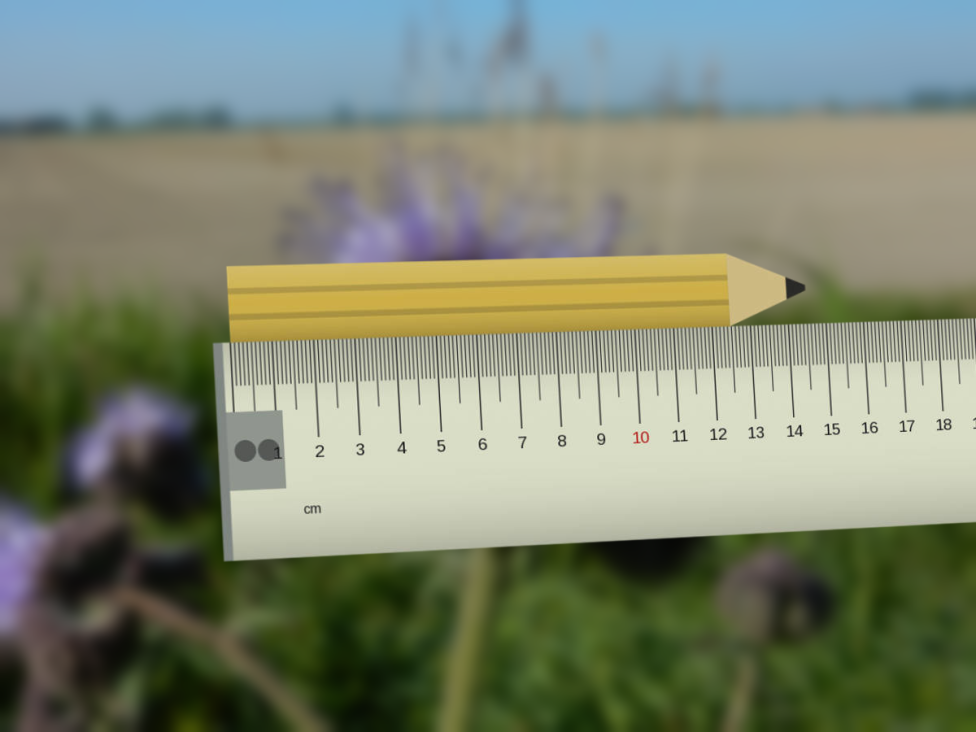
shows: 14.5 cm
